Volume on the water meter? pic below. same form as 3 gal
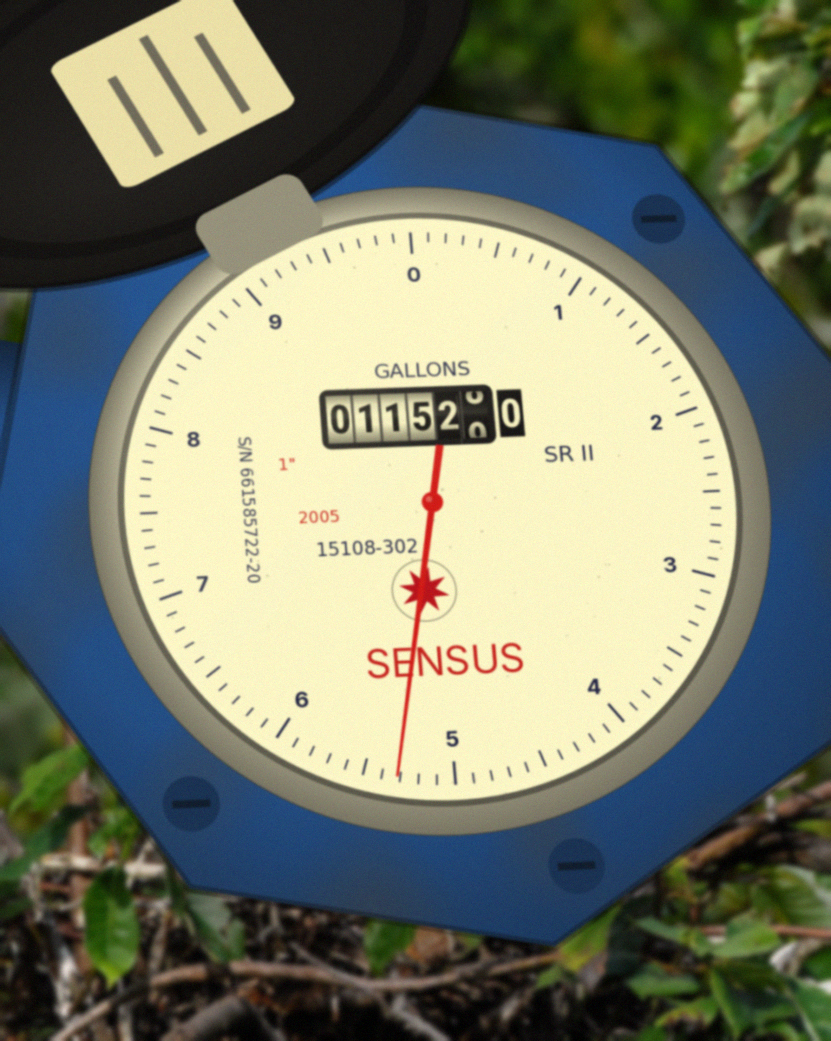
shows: 115285.3 gal
